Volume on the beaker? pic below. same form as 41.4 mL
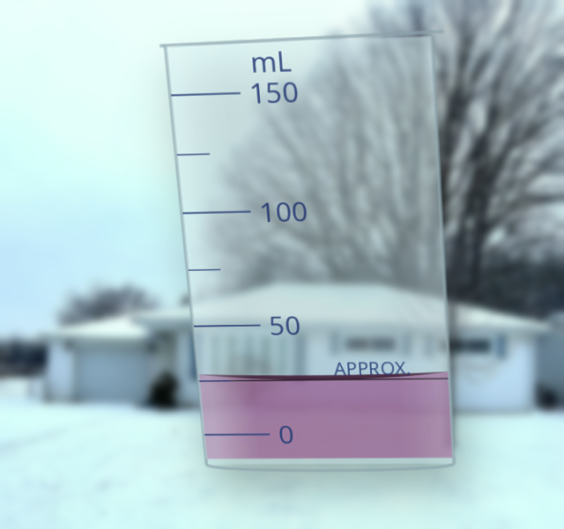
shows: 25 mL
